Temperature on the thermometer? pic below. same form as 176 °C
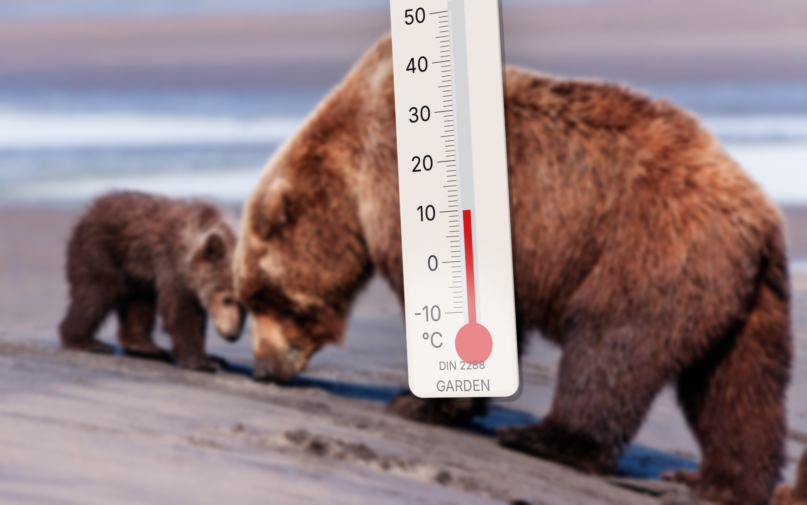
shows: 10 °C
